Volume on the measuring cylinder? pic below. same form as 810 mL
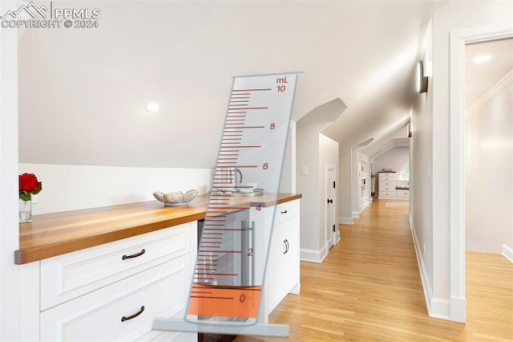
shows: 0.4 mL
